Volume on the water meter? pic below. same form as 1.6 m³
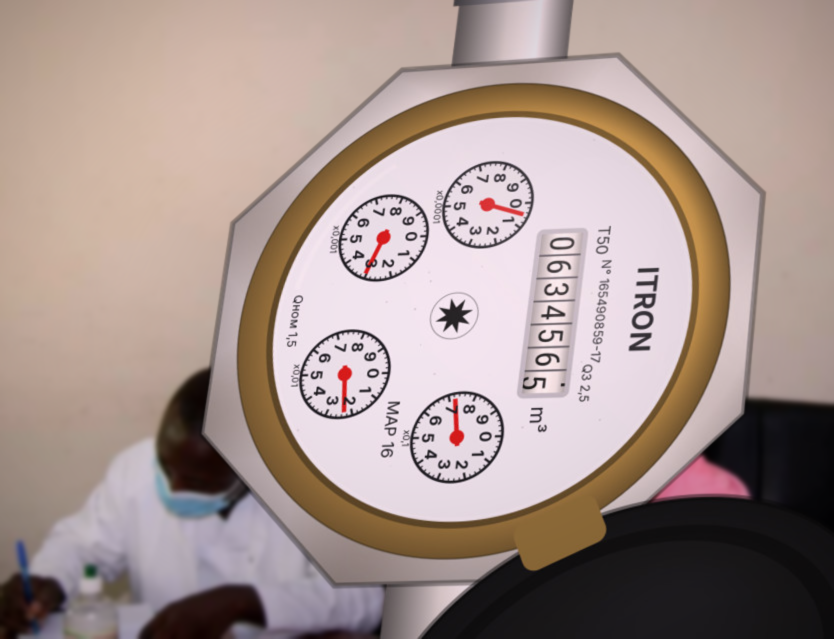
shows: 634564.7230 m³
